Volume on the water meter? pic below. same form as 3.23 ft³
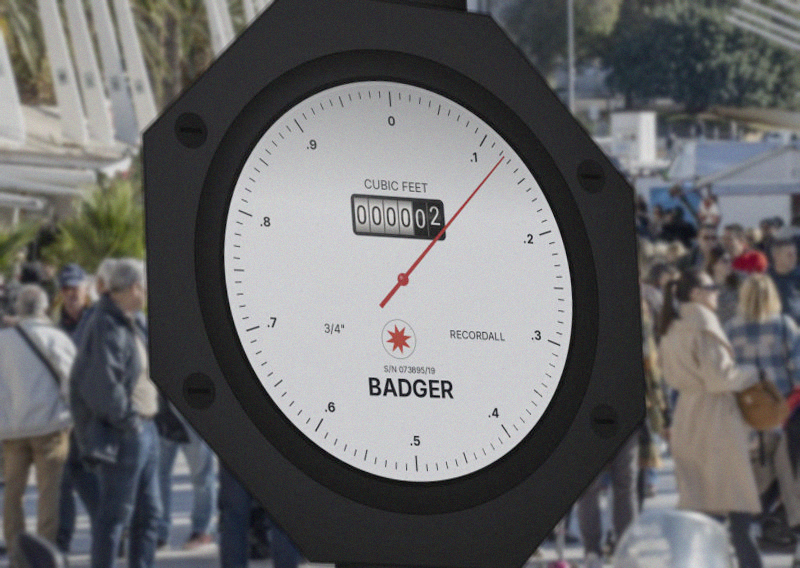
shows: 2.12 ft³
